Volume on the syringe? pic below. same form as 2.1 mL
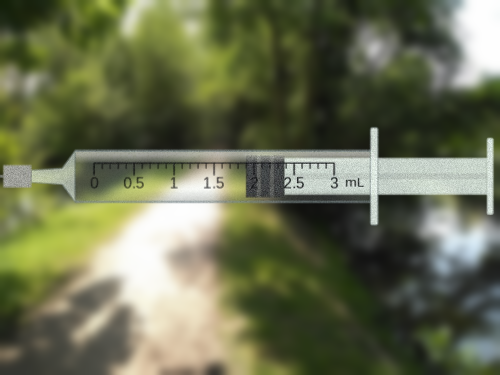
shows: 1.9 mL
